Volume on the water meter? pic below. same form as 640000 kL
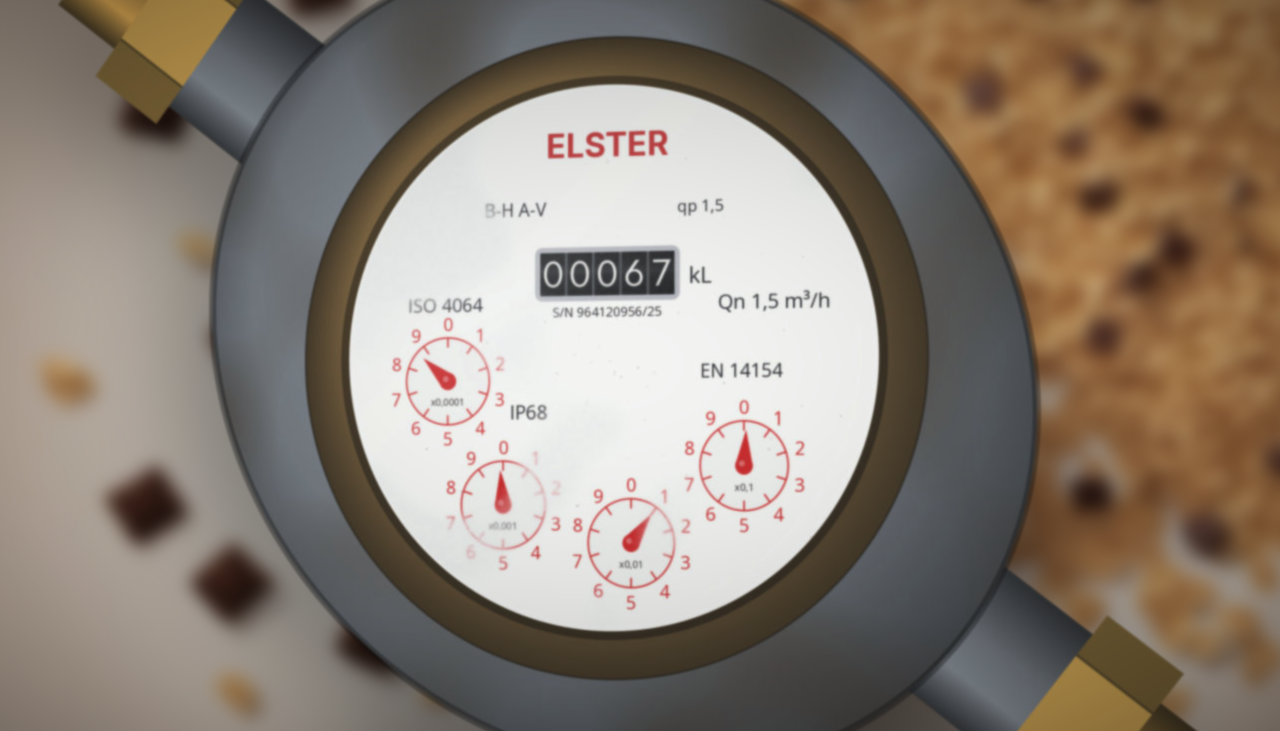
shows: 67.0098 kL
